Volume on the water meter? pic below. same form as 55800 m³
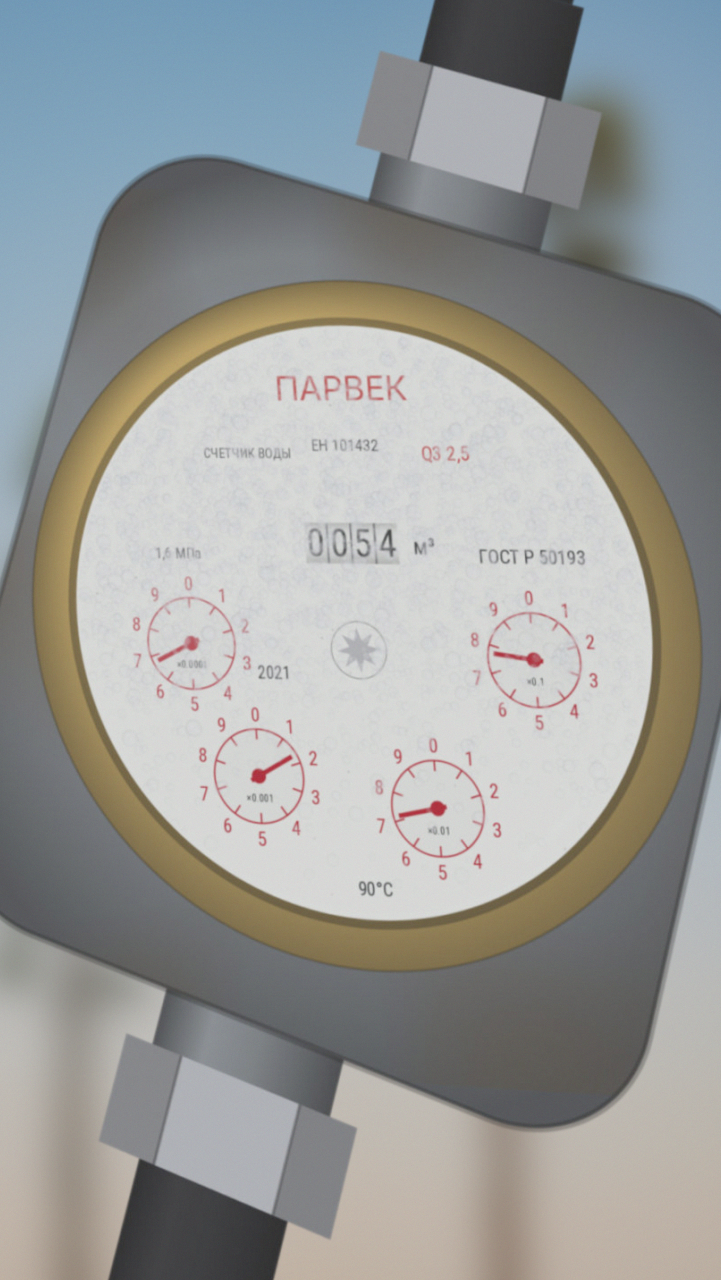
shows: 54.7716 m³
